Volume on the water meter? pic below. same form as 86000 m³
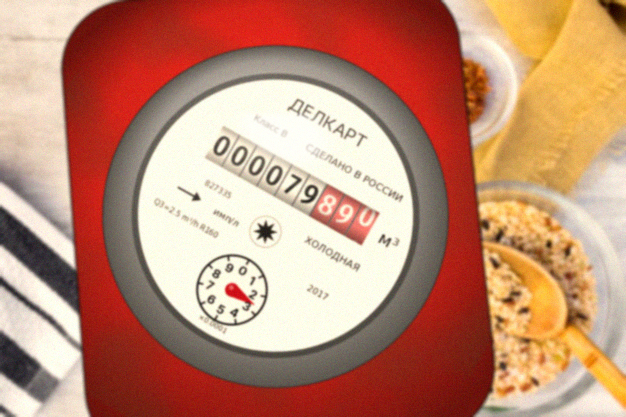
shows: 79.8902 m³
